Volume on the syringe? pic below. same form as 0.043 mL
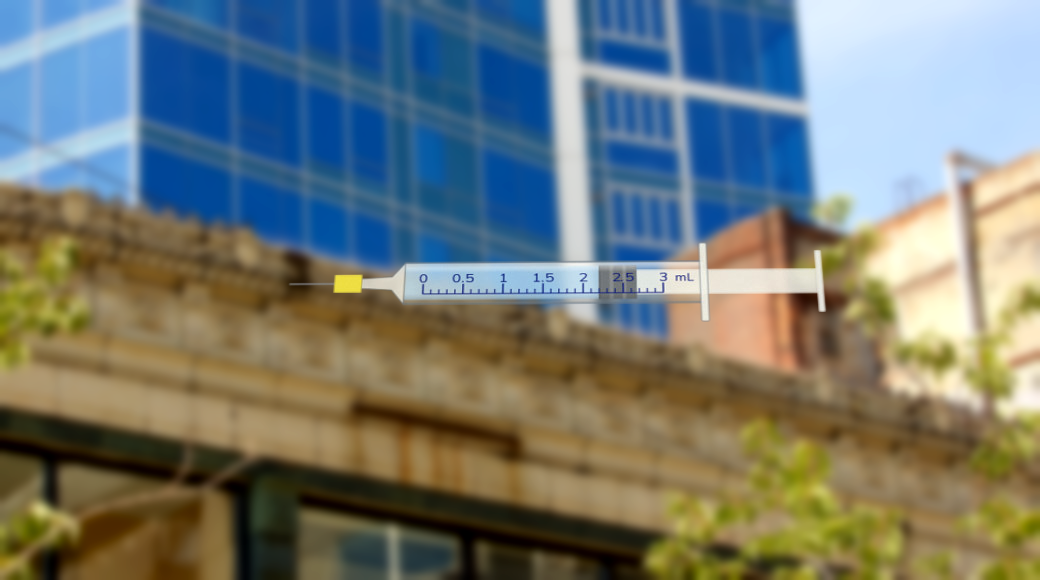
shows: 2.2 mL
